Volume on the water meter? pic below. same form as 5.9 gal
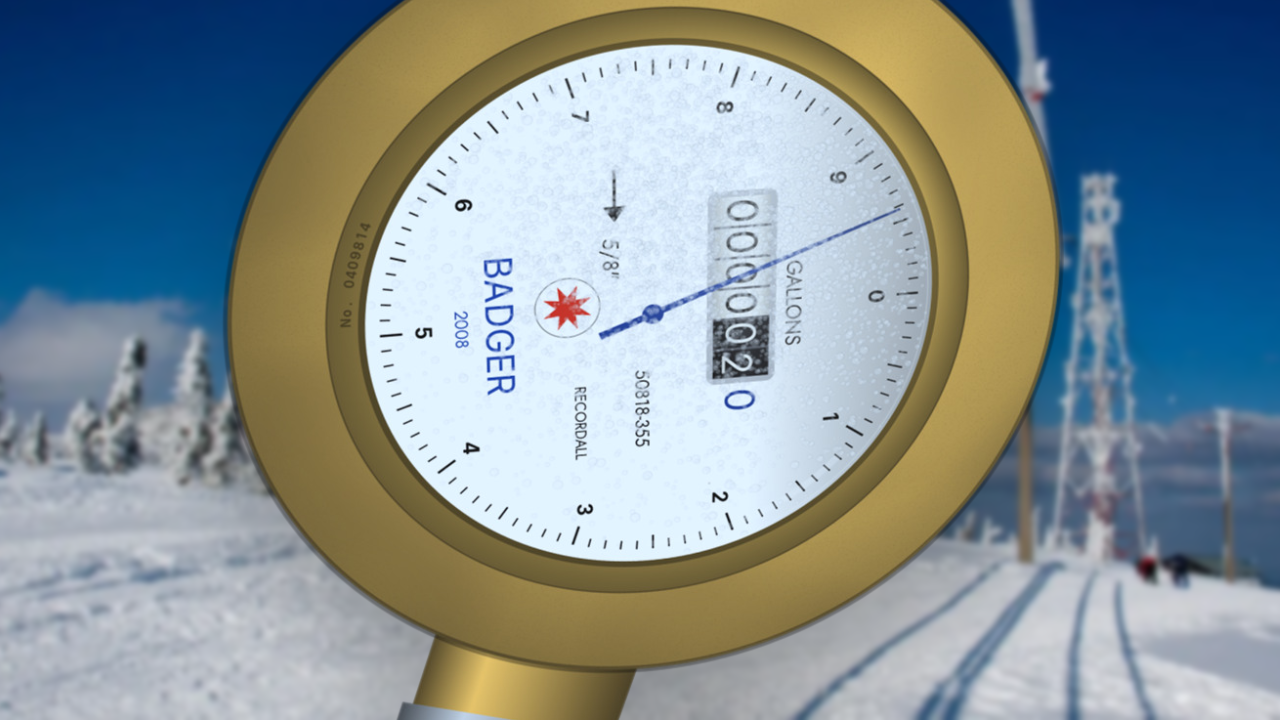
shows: 19.4 gal
